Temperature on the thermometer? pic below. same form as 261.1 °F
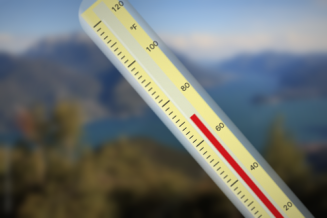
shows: 70 °F
